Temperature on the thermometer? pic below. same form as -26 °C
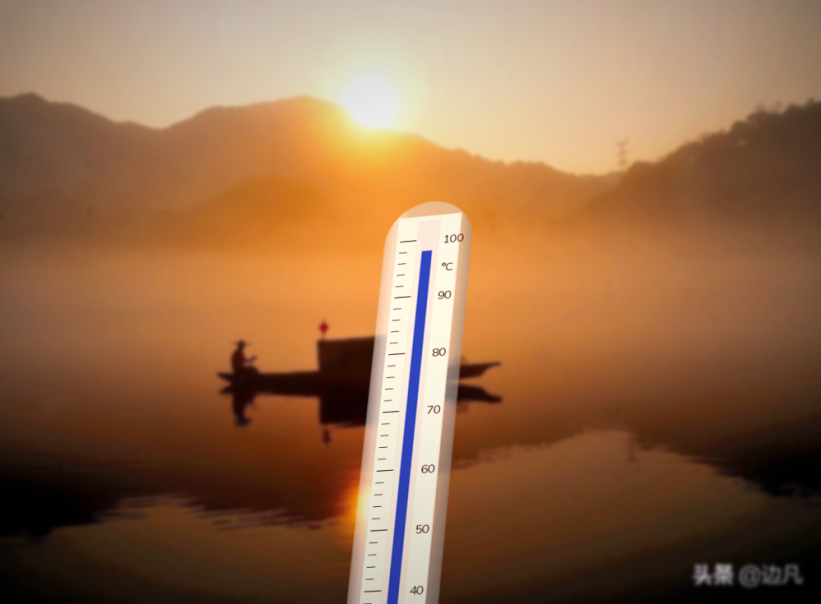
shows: 98 °C
